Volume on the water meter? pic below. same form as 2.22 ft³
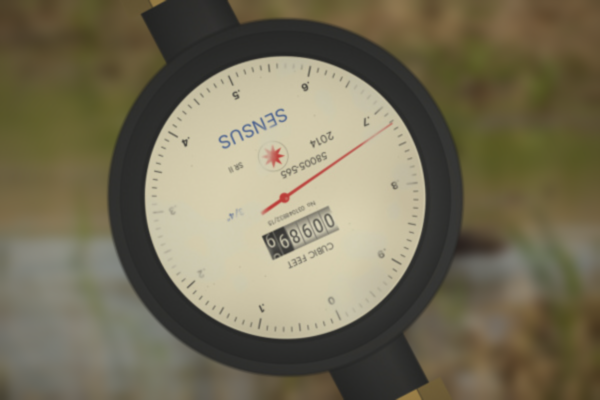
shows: 9898.72 ft³
